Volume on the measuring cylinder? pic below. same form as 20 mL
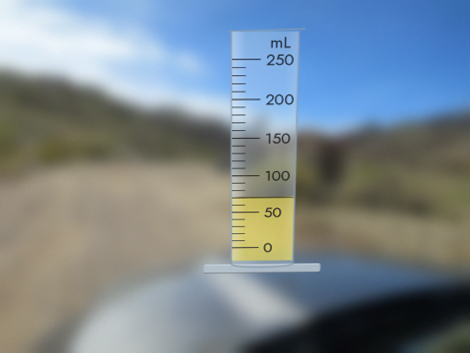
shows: 70 mL
